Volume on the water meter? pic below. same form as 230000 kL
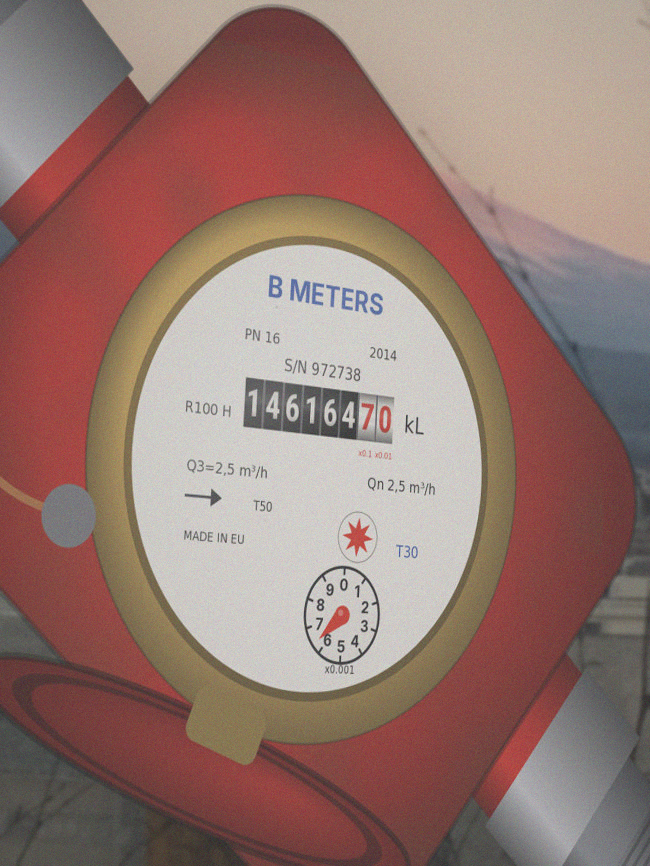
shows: 146164.706 kL
